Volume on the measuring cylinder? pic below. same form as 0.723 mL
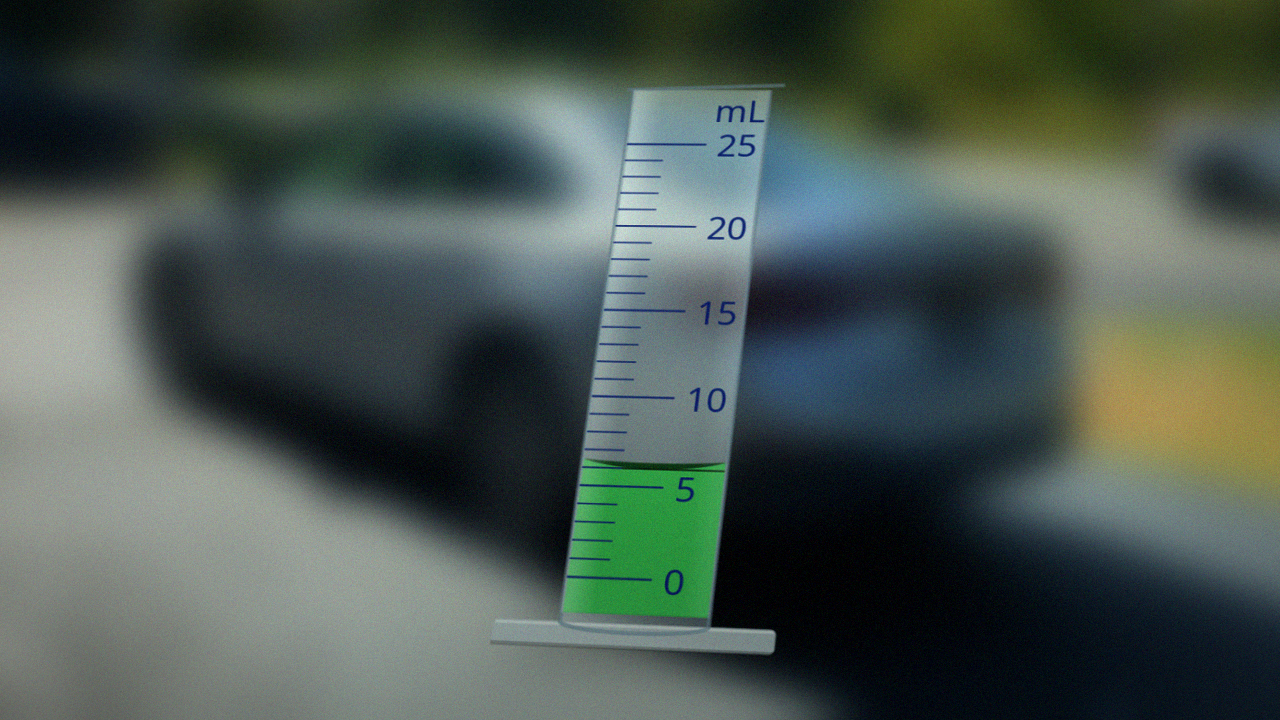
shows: 6 mL
